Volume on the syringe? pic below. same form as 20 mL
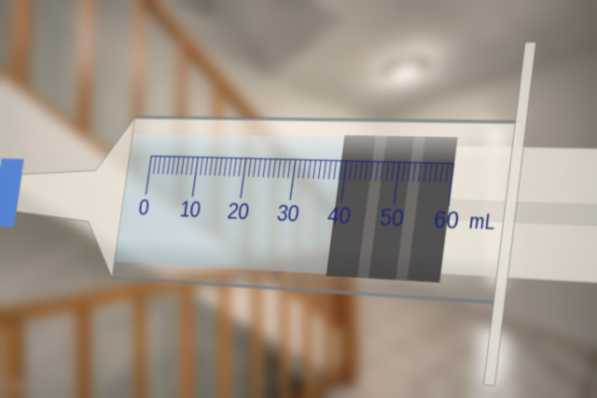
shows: 39 mL
